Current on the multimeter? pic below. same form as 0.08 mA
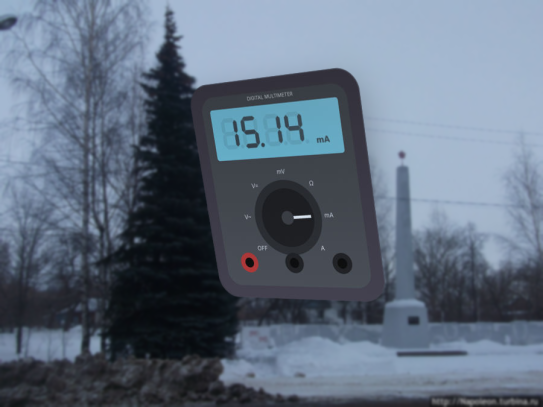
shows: 15.14 mA
